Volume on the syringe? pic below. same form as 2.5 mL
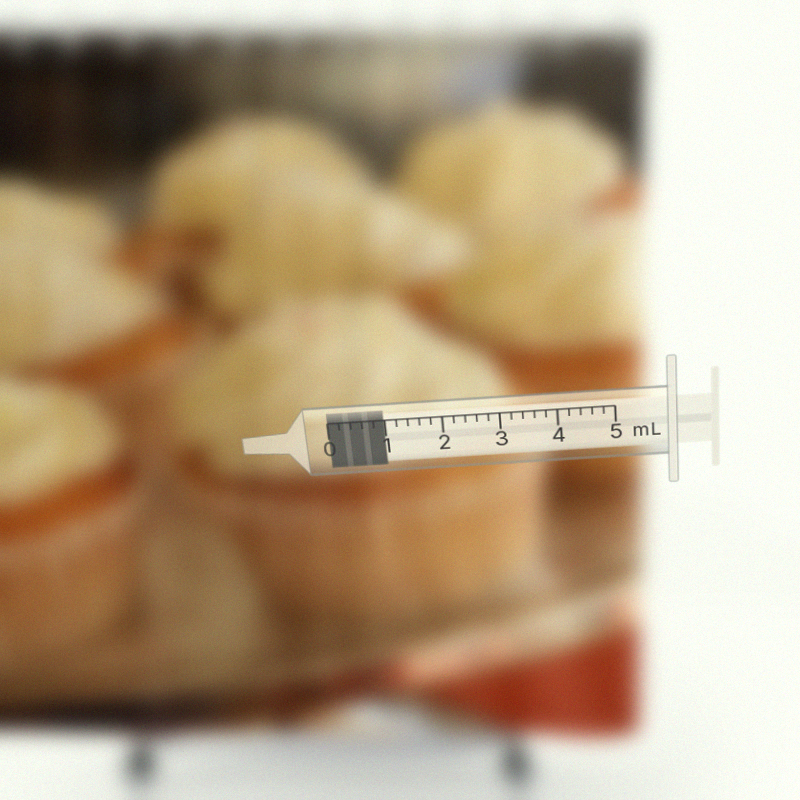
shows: 0 mL
